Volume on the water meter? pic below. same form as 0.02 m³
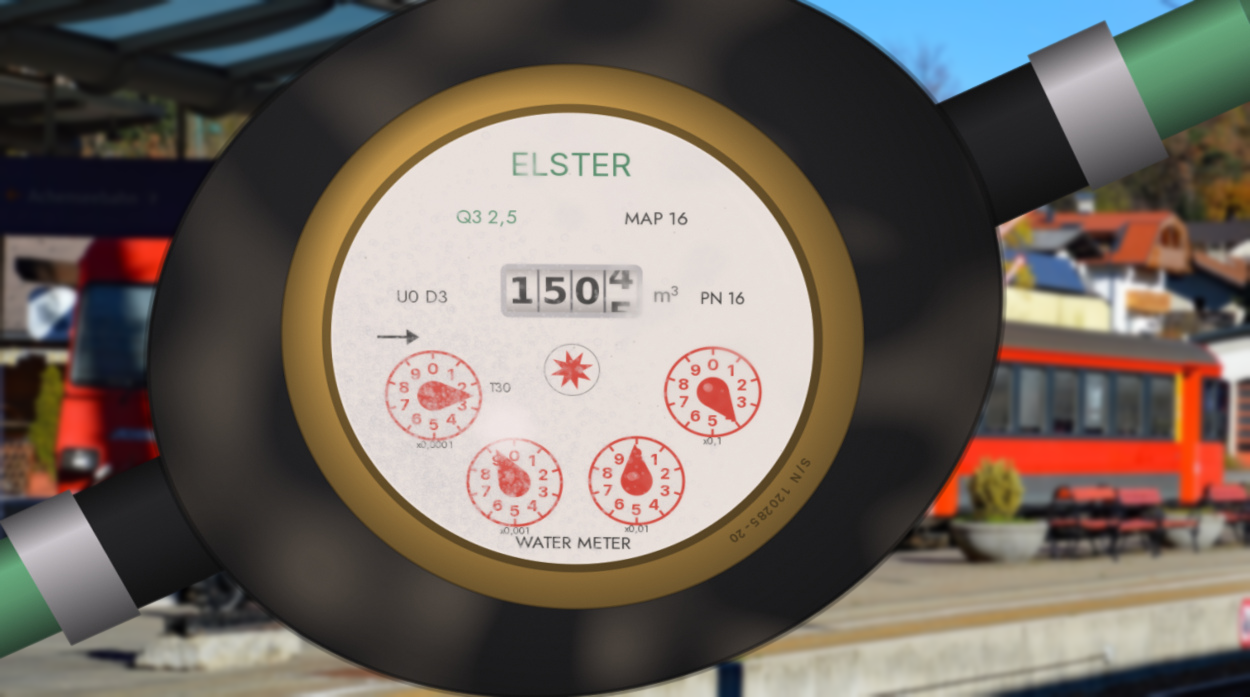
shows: 1504.3992 m³
